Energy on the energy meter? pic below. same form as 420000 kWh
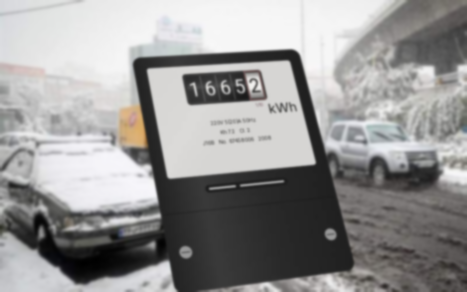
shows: 1665.2 kWh
